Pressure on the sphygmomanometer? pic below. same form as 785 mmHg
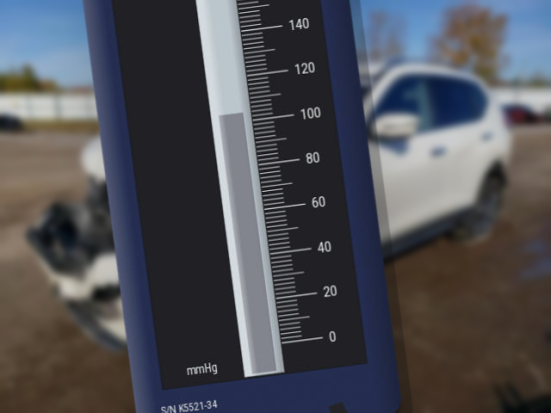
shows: 104 mmHg
